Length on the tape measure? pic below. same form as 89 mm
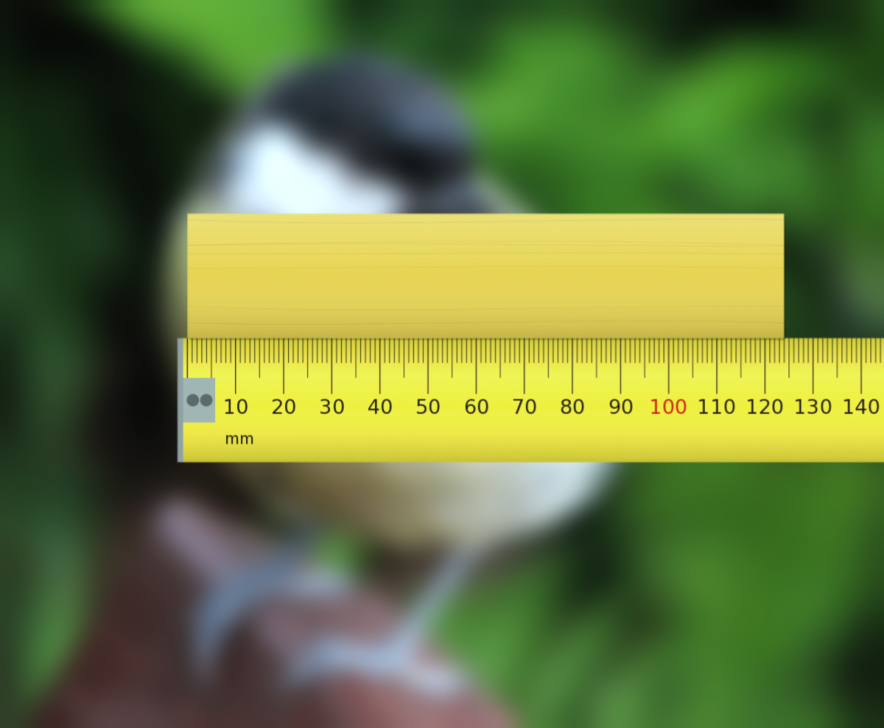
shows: 124 mm
